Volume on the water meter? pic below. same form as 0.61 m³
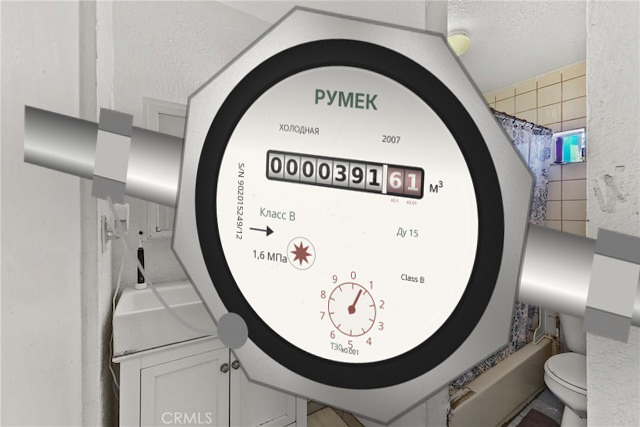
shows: 391.610 m³
